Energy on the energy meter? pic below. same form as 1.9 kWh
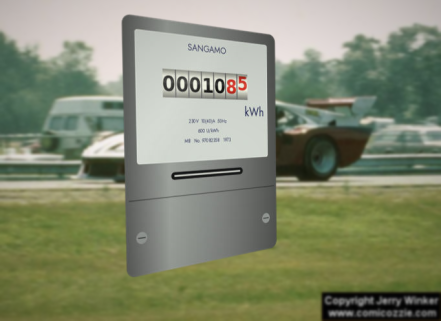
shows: 10.85 kWh
